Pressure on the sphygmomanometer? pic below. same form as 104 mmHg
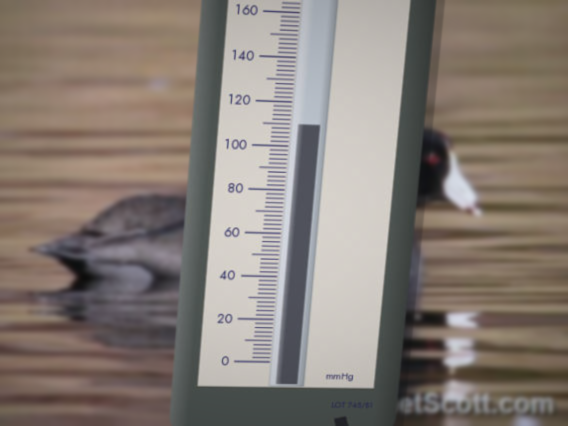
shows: 110 mmHg
